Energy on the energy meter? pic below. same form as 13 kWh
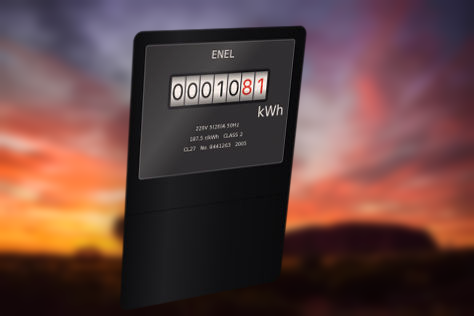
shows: 10.81 kWh
